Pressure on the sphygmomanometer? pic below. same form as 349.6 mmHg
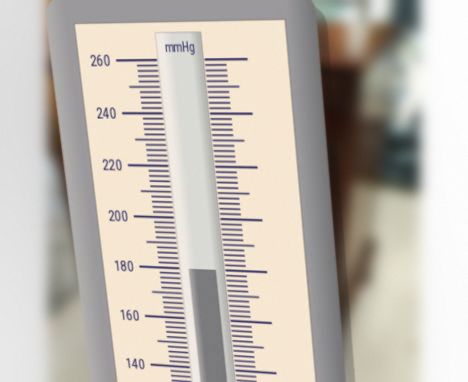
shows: 180 mmHg
